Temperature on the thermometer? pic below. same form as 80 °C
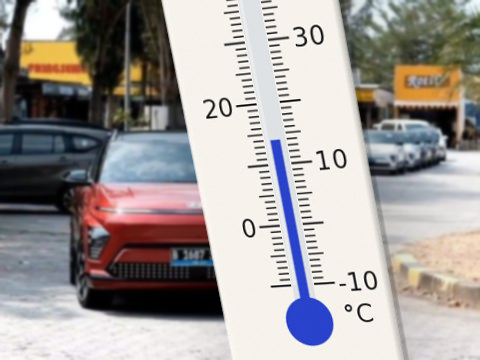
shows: 14 °C
